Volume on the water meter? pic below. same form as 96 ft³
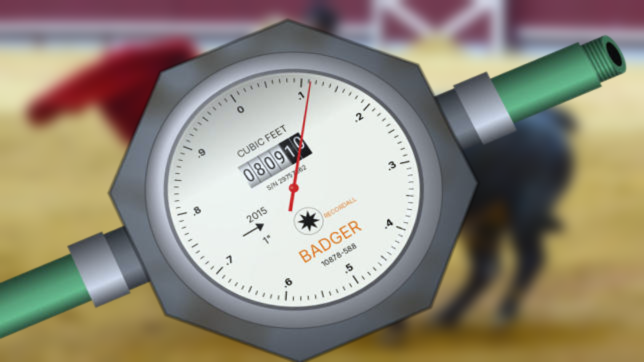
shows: 80910.11 ft³
